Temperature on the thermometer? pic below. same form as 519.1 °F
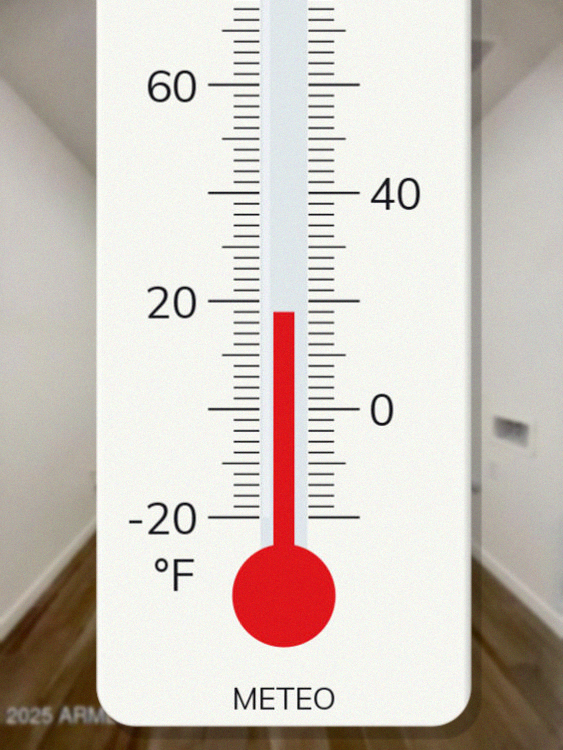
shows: 18 °F
